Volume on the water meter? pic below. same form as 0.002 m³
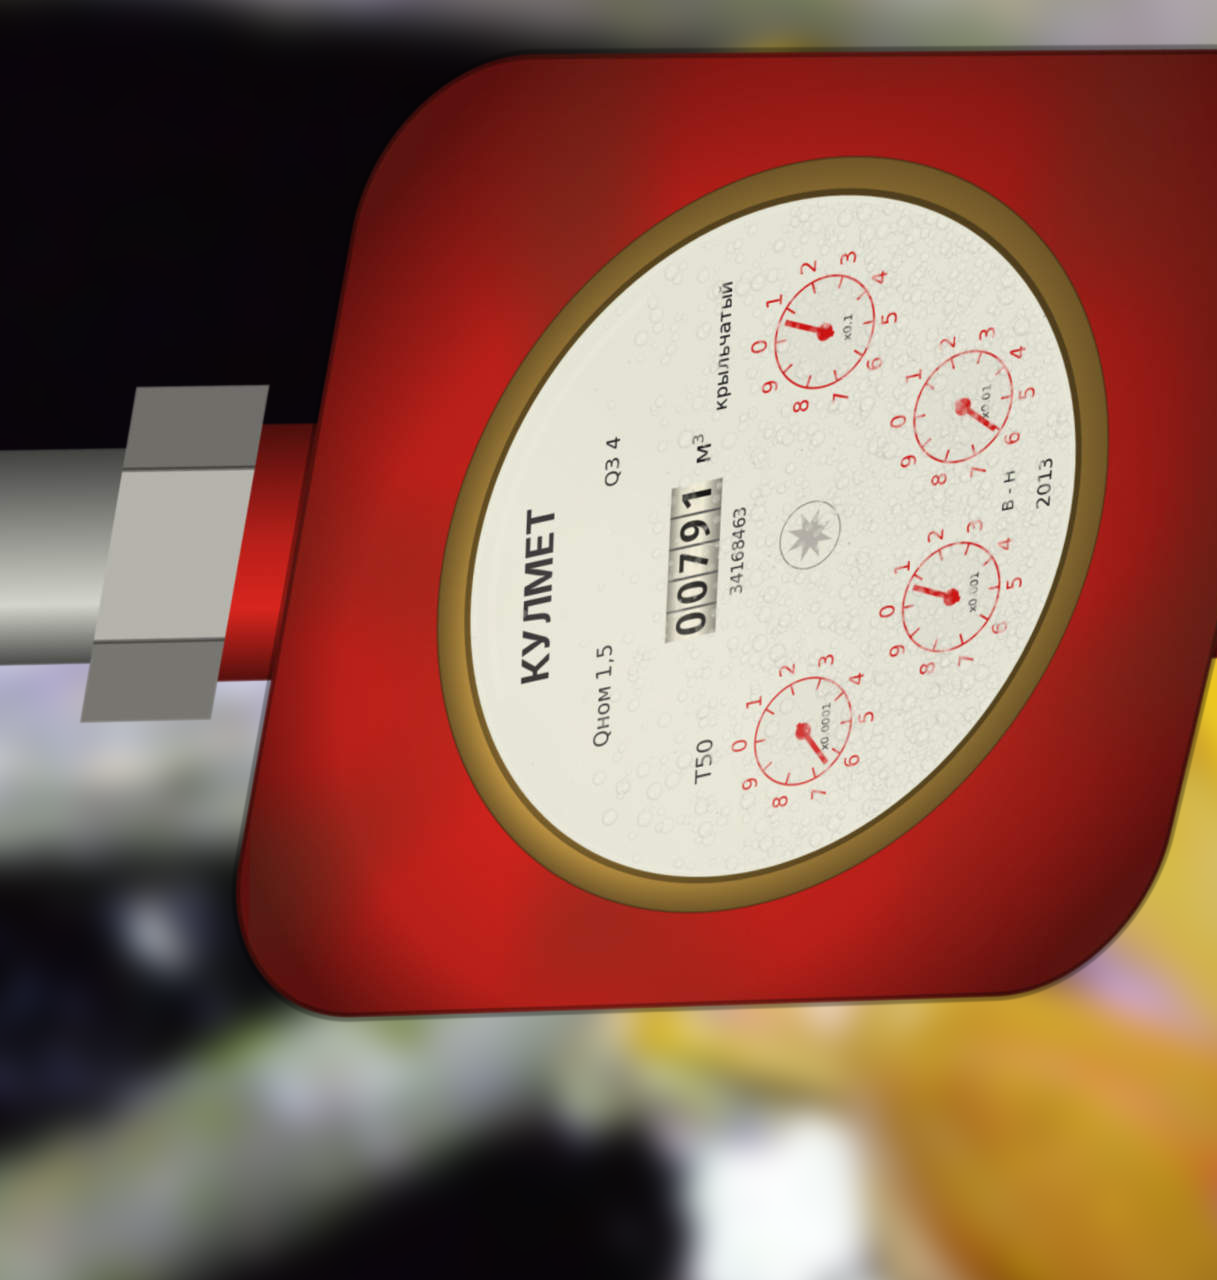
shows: 791.0606 m³
